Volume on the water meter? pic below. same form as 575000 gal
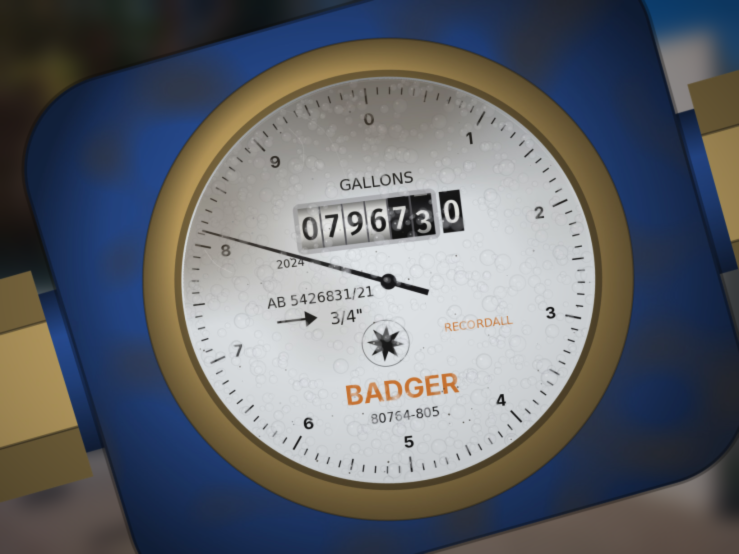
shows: 796728.1 gal
